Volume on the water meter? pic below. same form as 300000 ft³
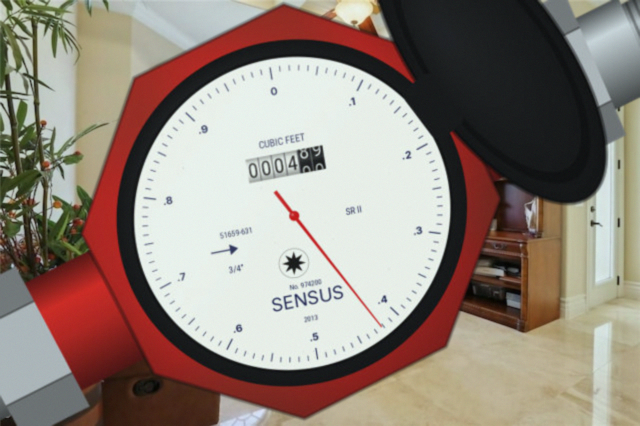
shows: 489.42 ft³
